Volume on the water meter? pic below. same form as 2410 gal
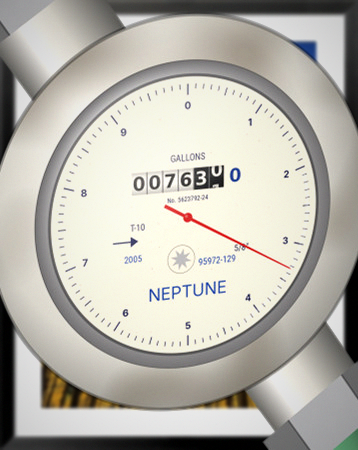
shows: 76303.3 gal
